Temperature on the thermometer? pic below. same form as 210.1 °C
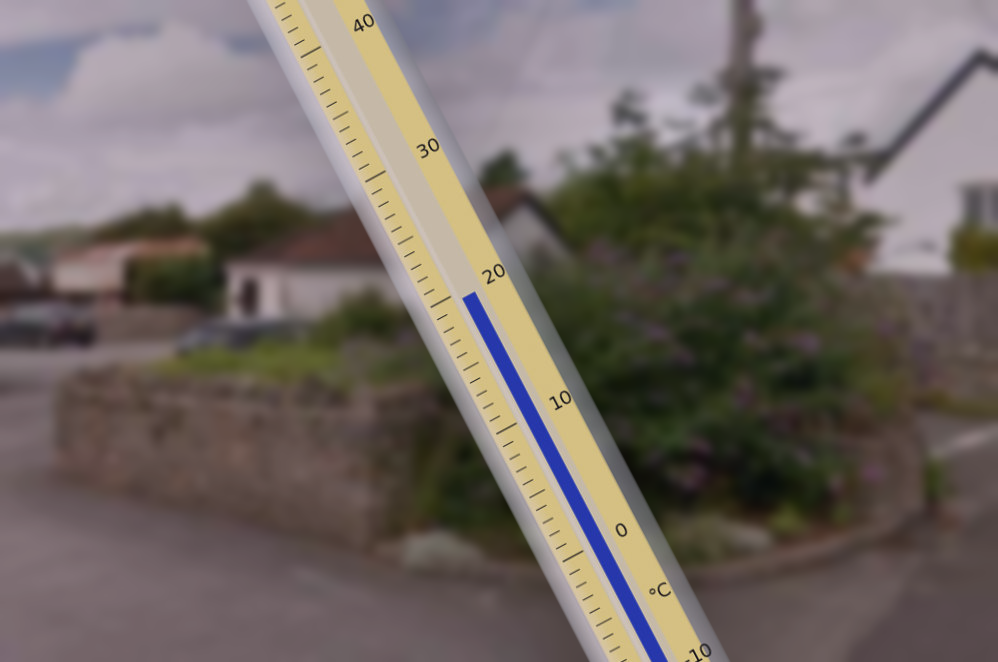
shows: 19.5 °C
